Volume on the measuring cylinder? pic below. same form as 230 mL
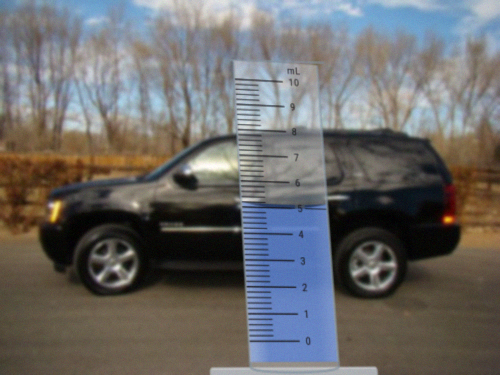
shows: 5 mL
